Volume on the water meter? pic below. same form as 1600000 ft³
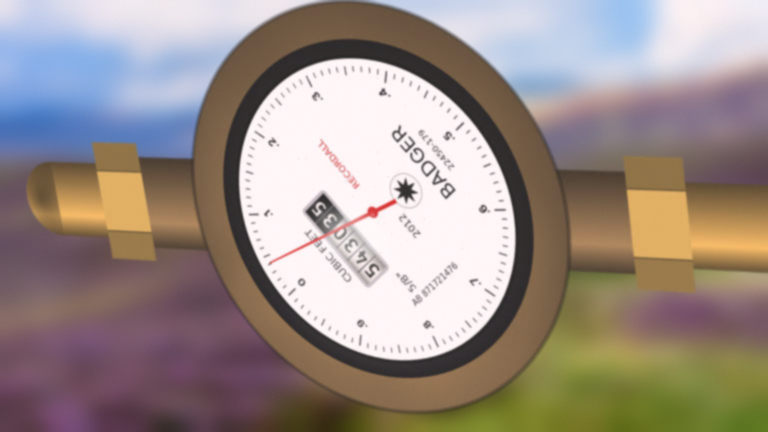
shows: 543035.04 ft³
